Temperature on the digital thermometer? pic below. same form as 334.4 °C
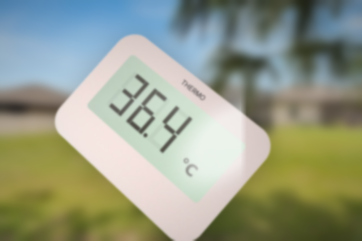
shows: 36.4 °C
